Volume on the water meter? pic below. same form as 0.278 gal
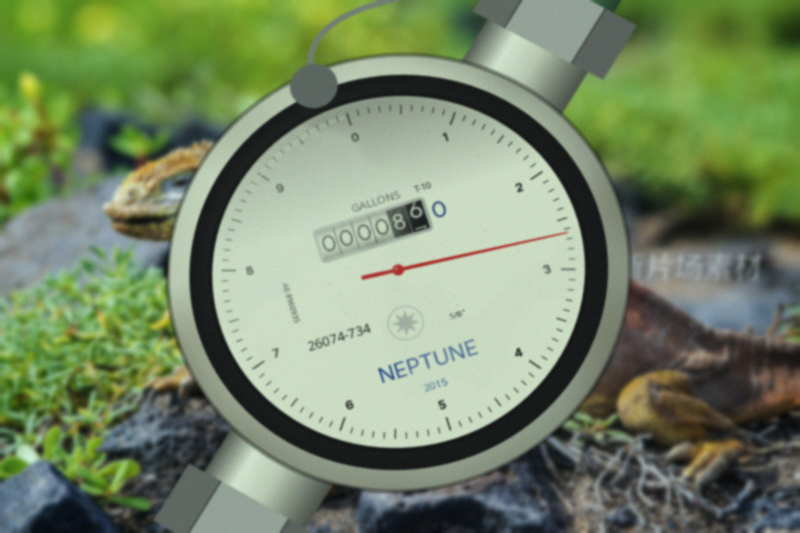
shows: 862.6 gal
